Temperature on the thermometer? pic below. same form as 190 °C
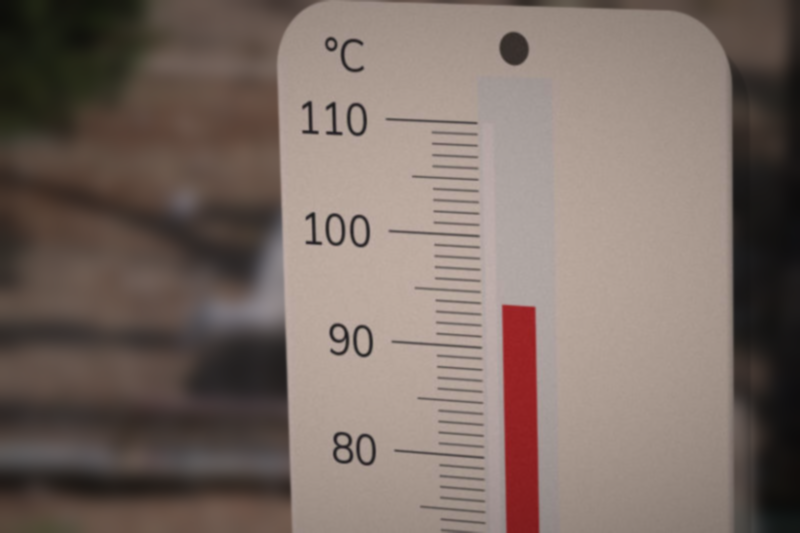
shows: 94 °C
